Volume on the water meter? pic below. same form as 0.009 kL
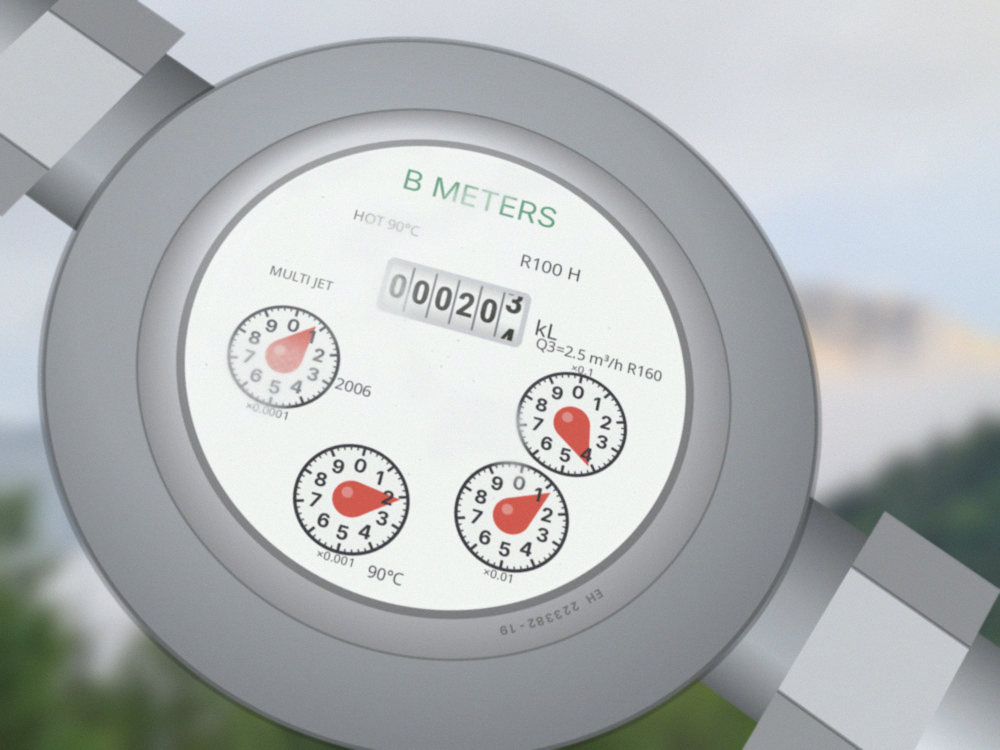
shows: 203.4120 kL
